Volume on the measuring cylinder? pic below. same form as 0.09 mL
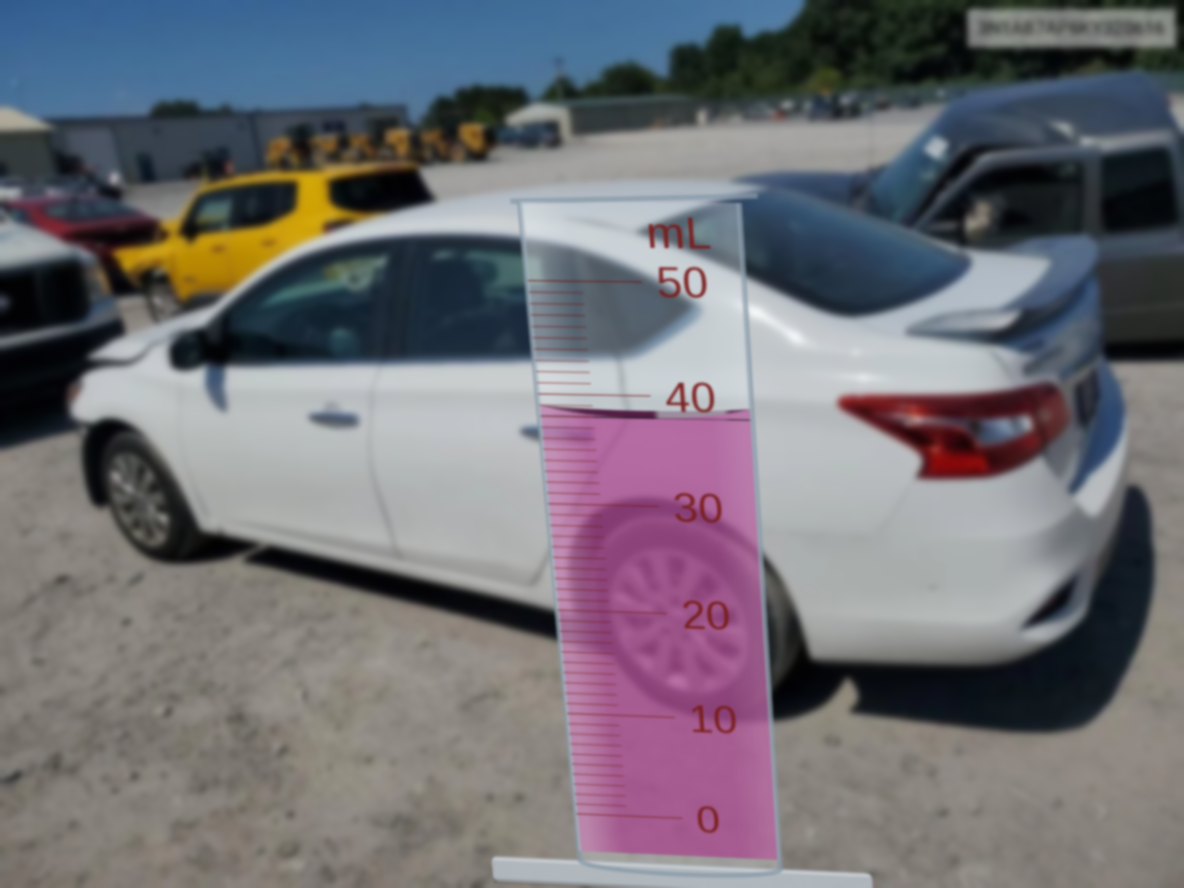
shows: 38 mL
